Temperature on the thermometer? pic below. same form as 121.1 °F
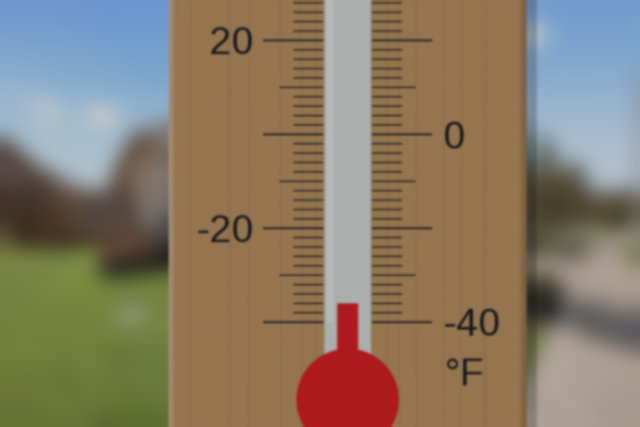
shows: -36 °F
